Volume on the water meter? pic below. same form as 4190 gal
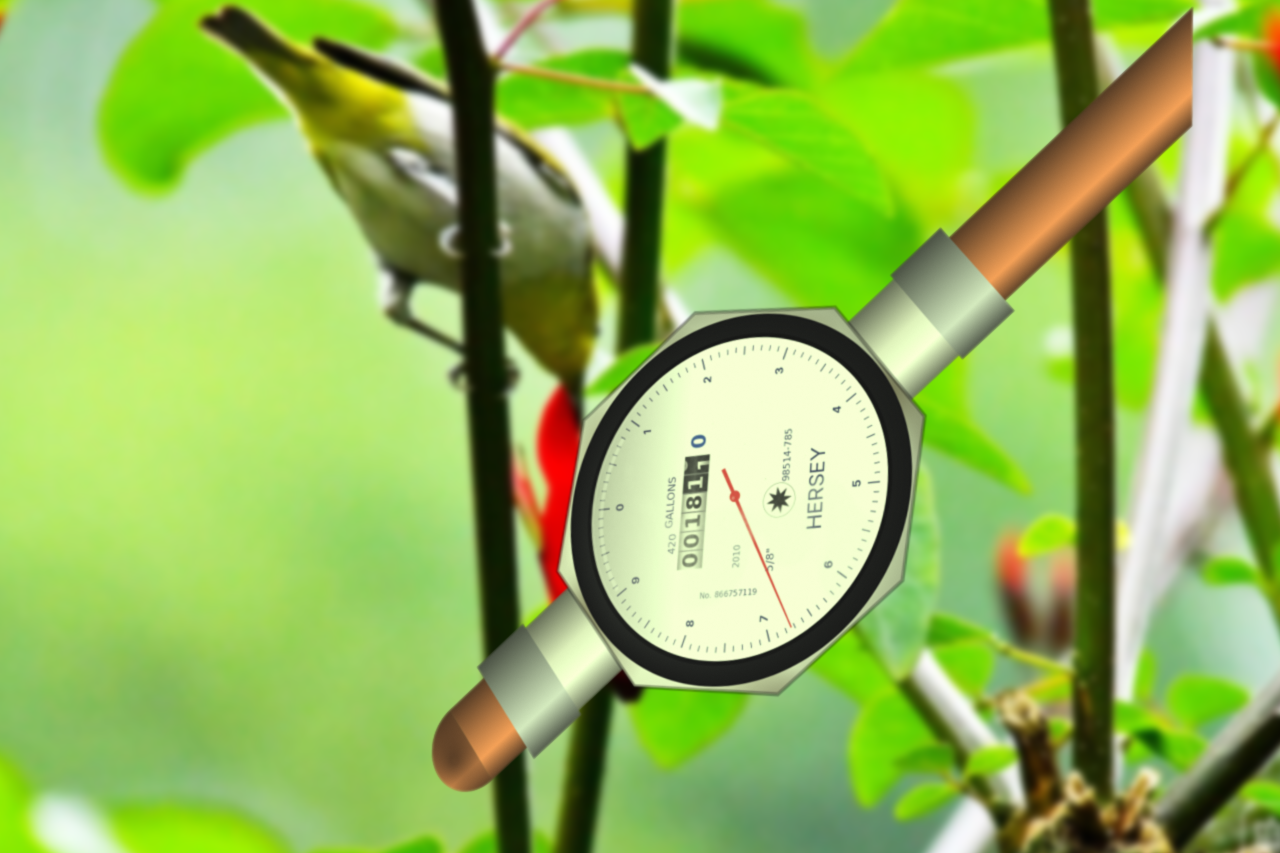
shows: 18106.7 gal
